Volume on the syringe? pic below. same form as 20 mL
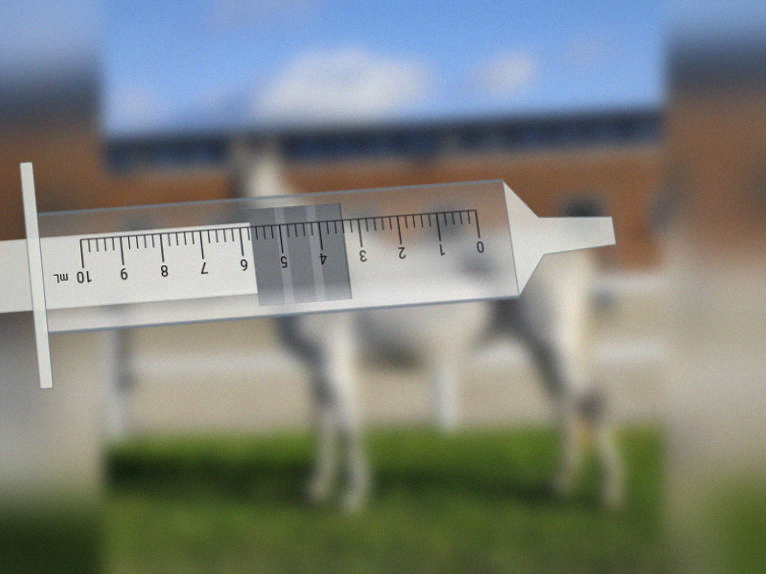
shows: 3.4 mL
